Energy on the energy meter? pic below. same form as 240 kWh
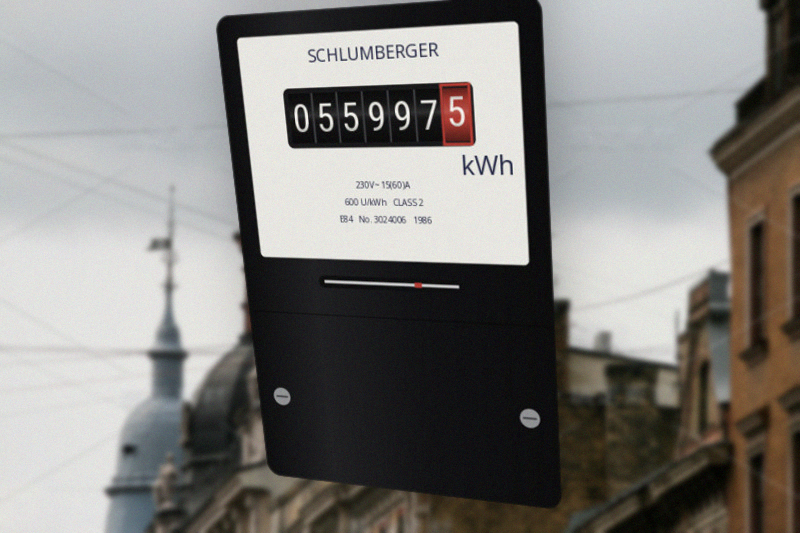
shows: 55997.5 kWh
